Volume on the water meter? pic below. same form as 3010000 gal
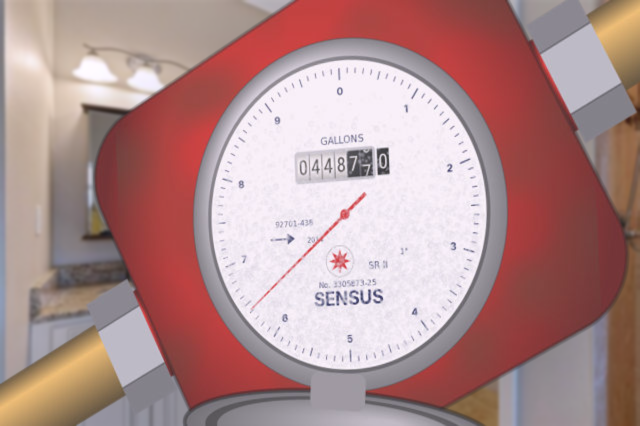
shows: 448766.4 gal
